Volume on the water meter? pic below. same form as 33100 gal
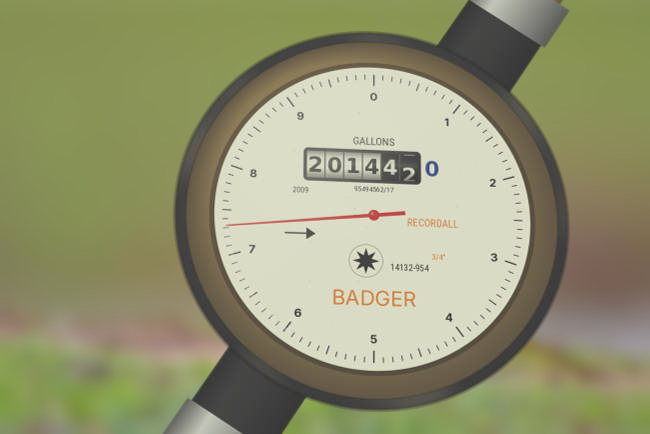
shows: 2014417.3 gal
